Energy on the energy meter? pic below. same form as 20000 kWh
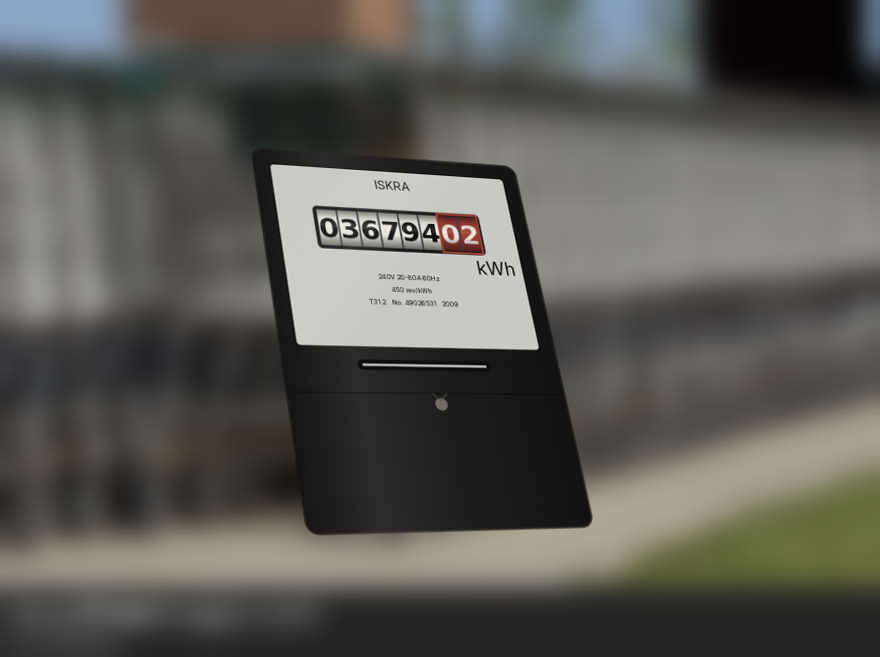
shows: 36794.02 kWh
